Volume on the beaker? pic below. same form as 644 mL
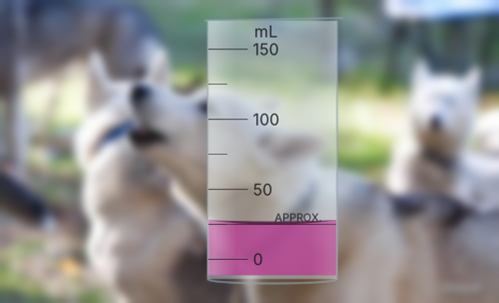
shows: 25 mL
